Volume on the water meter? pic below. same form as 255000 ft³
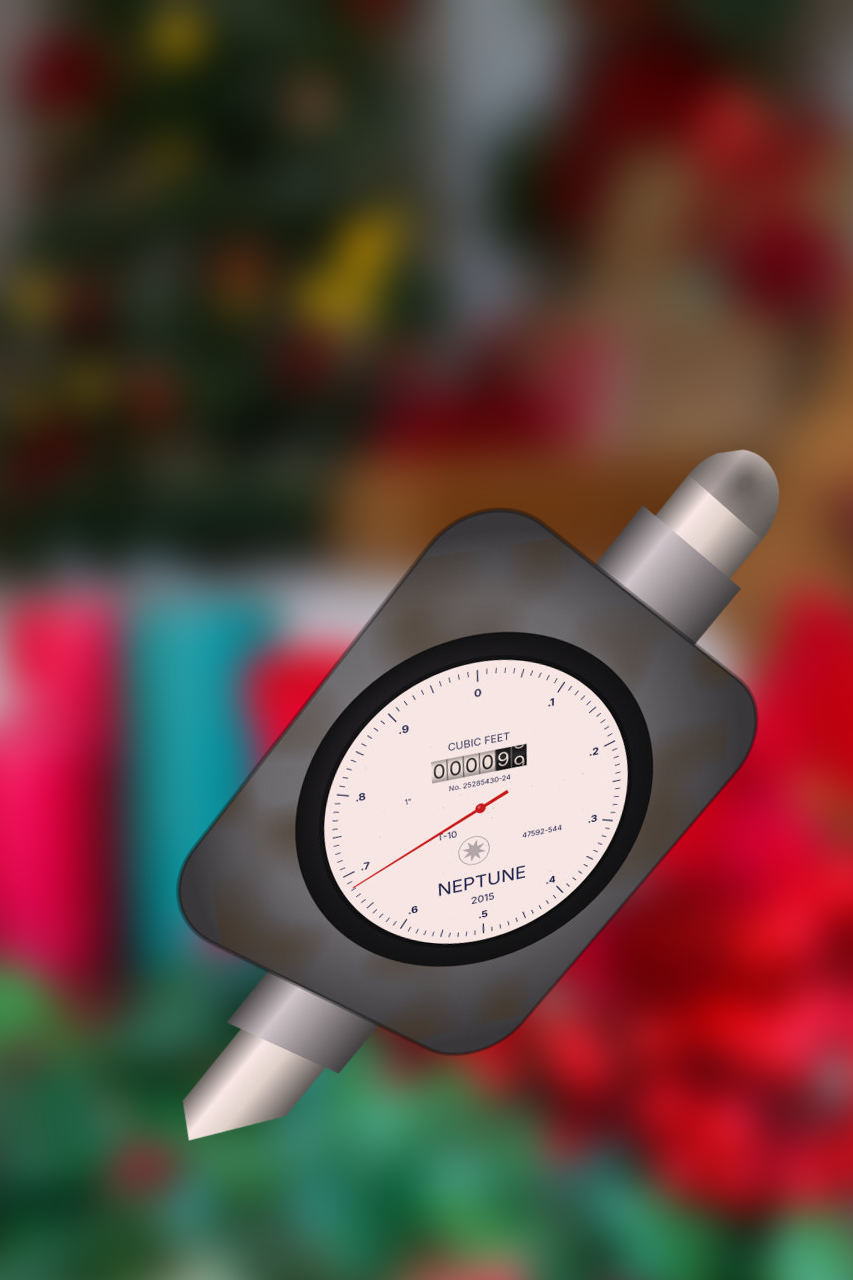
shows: 98.68 ft³
